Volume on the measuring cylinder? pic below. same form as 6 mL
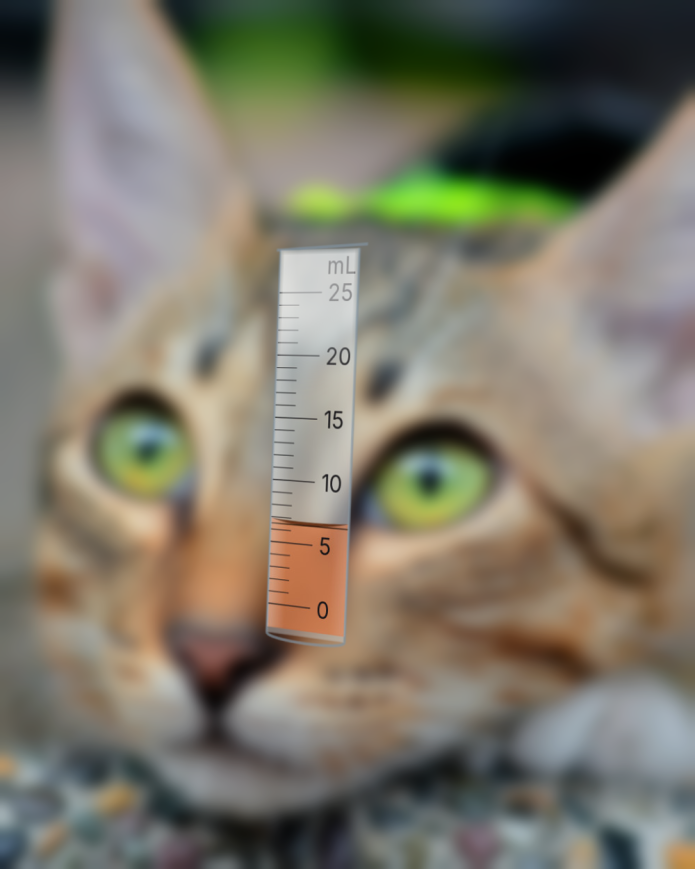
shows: 6.5 mL
